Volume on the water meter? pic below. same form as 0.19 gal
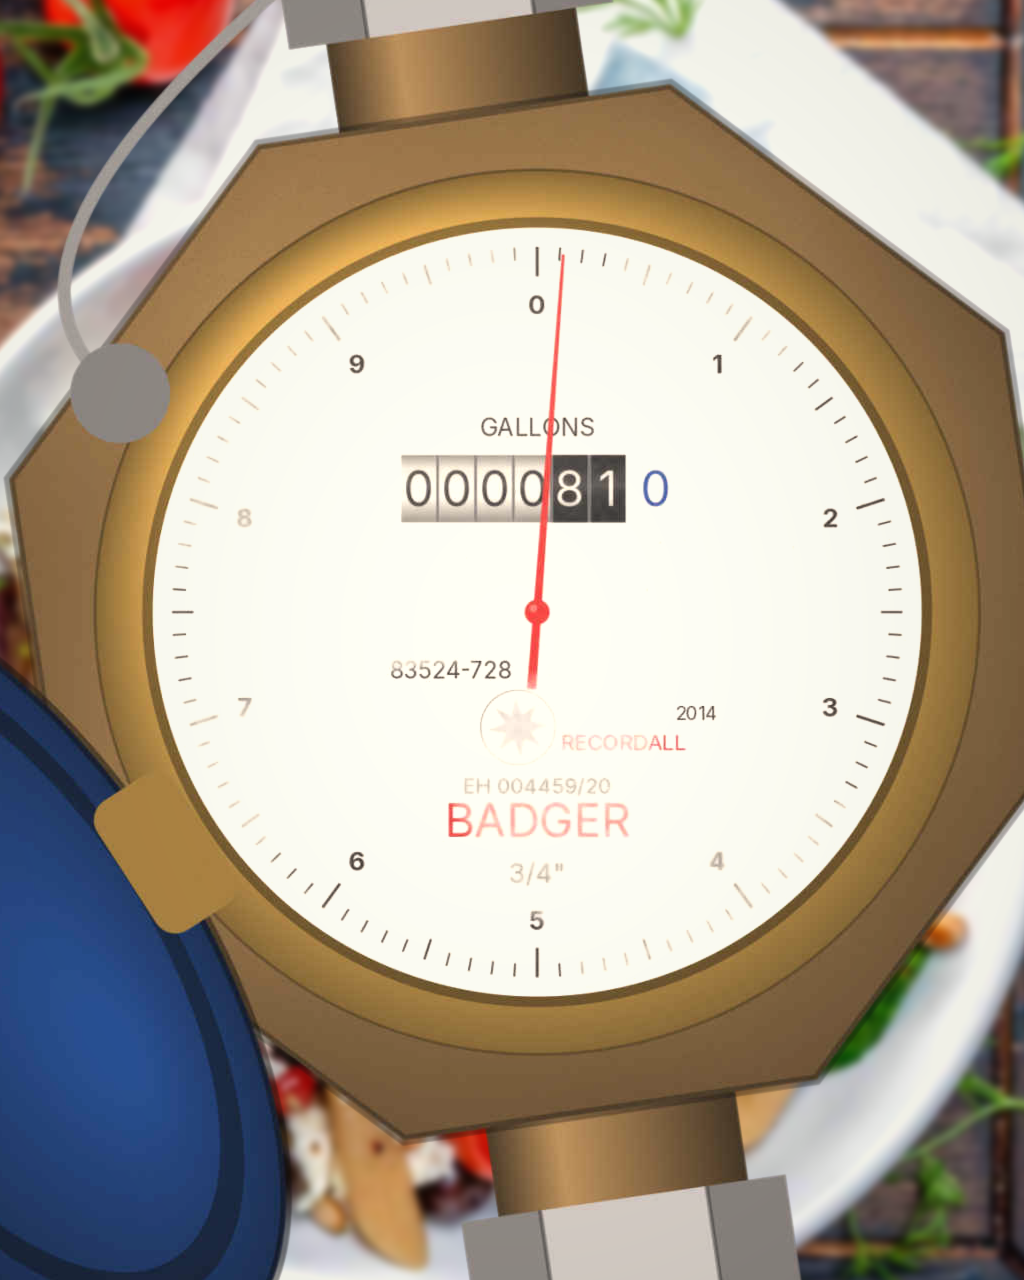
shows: 810.1 gal
